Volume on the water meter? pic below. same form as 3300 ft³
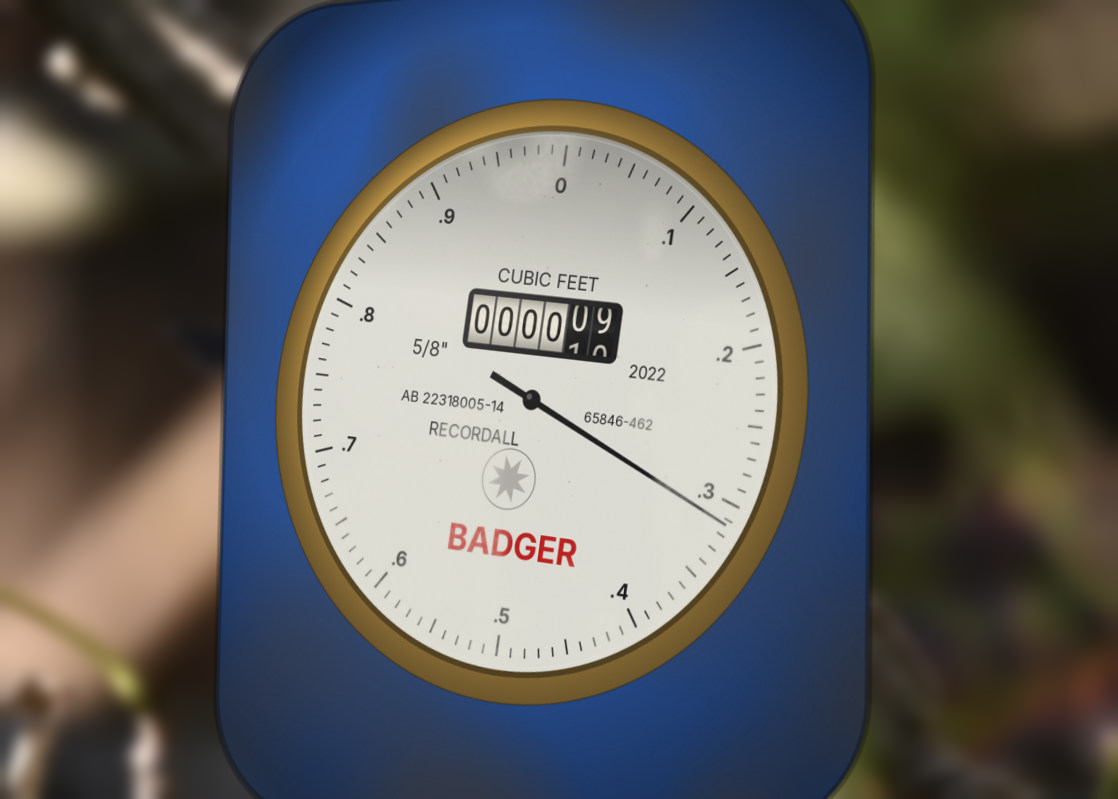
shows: 9.31 ft³
